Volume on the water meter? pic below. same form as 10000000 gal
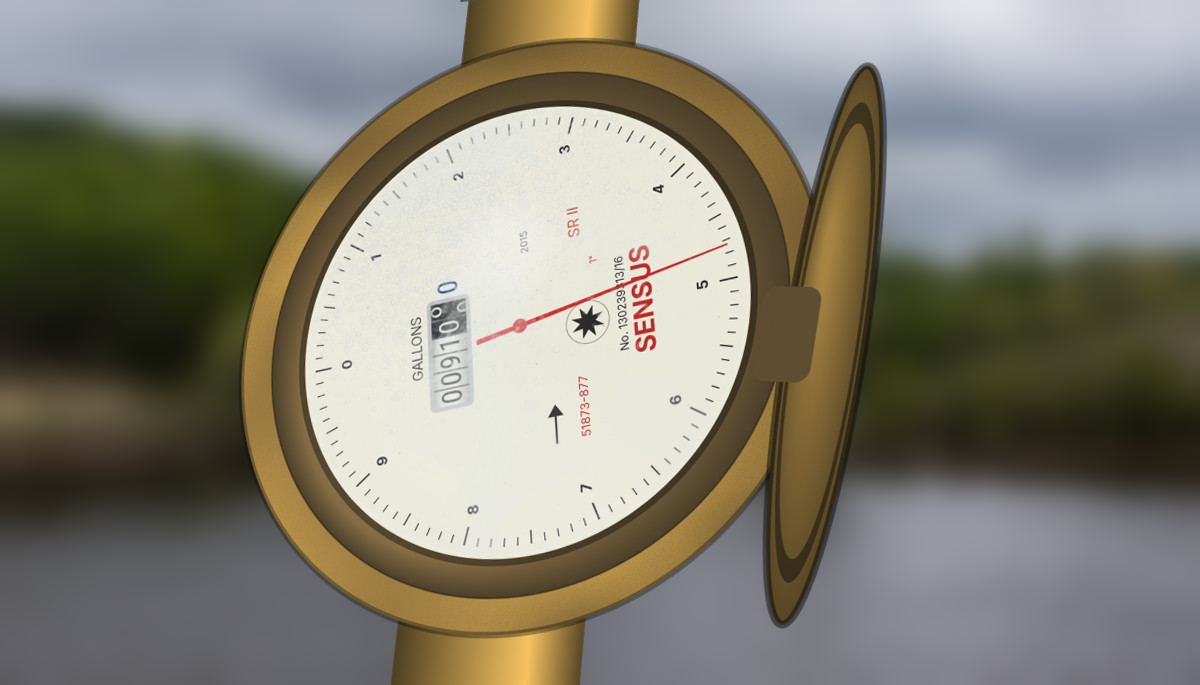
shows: 91084.7 gal
